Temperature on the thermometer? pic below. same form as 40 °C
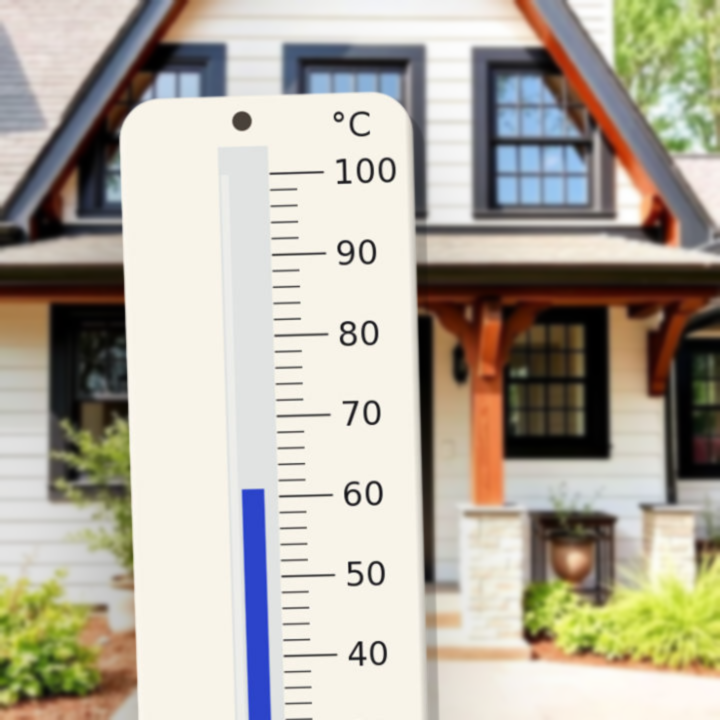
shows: 61 °C
